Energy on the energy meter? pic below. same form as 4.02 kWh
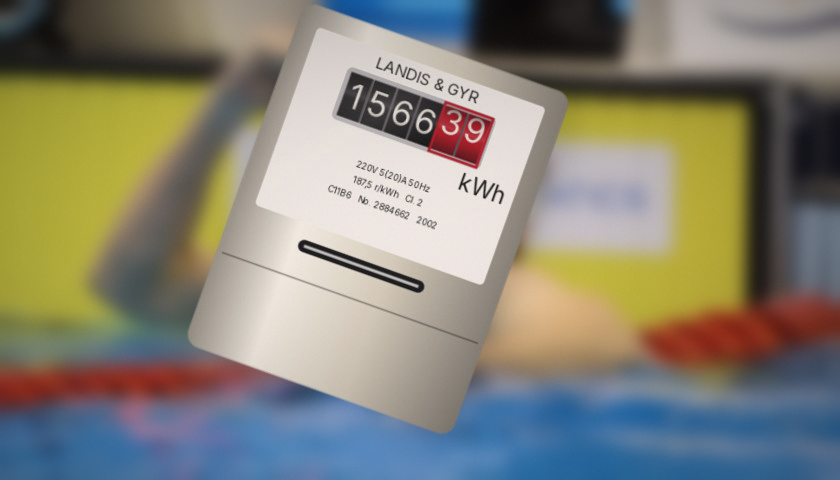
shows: 1566.39 kWh
